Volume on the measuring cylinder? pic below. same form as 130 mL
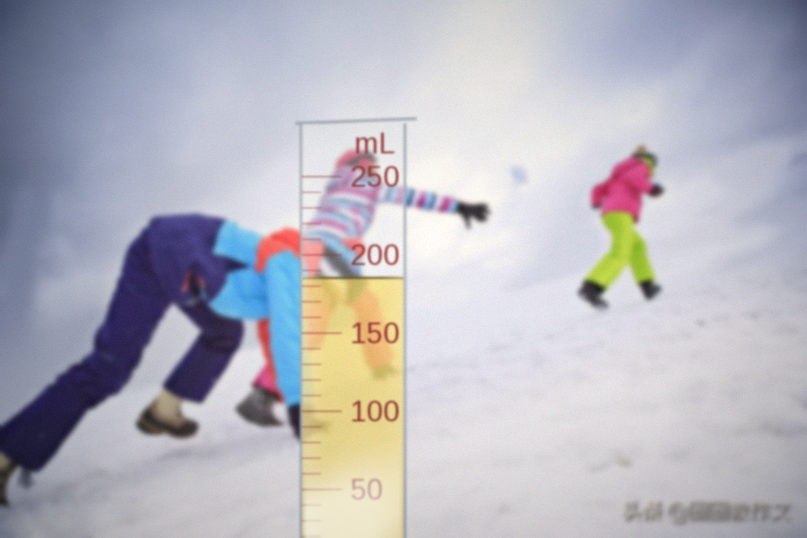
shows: 185 mL
